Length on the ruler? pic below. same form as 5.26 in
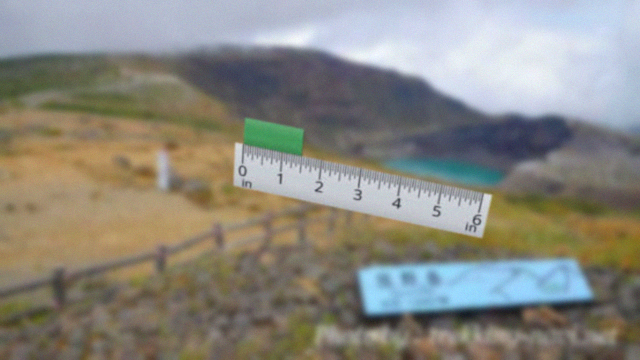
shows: 1.5 in
